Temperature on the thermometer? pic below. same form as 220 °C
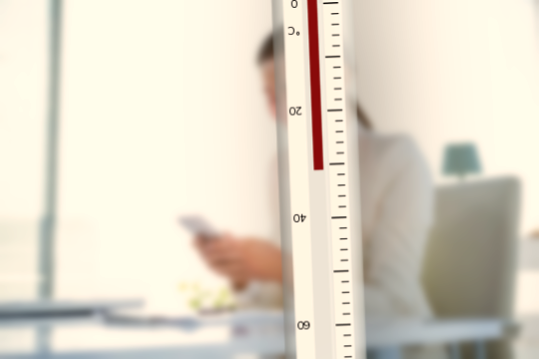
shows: 31 °C
